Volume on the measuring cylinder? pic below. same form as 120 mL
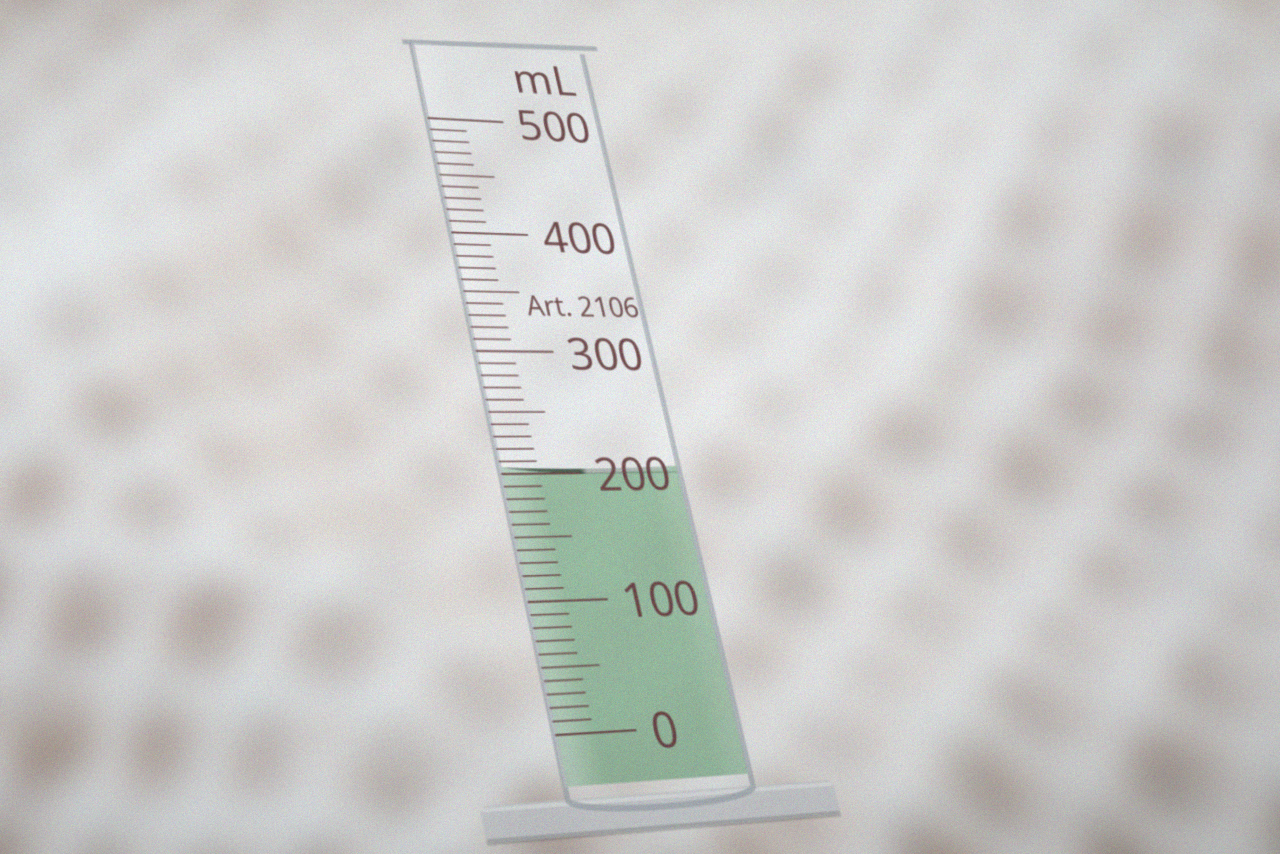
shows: 200 mL
